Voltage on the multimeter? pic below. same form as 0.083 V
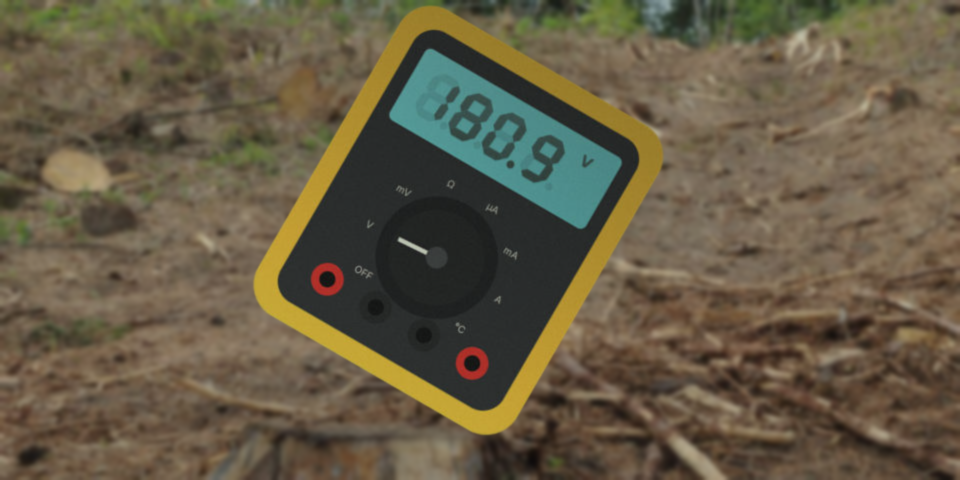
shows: 180.9 V
